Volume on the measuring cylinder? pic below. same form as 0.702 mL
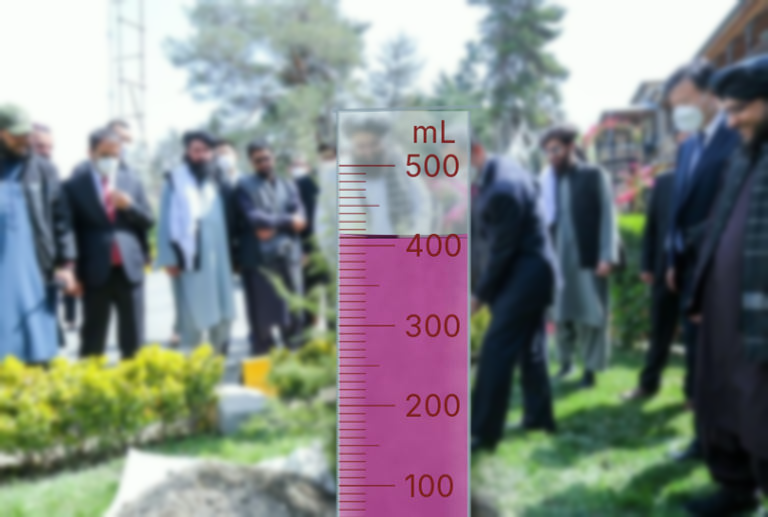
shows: 410 mL
